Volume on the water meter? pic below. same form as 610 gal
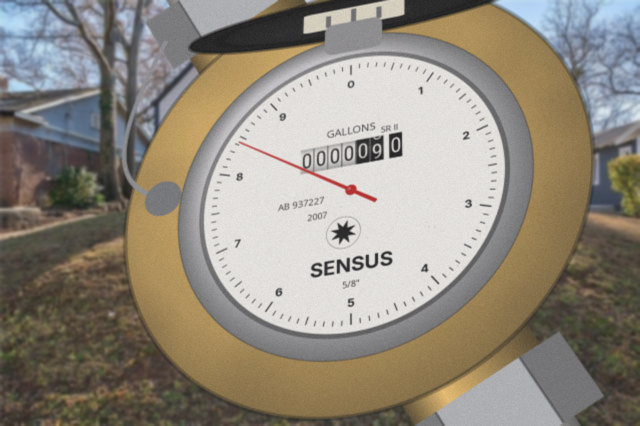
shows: 88.4 gal
